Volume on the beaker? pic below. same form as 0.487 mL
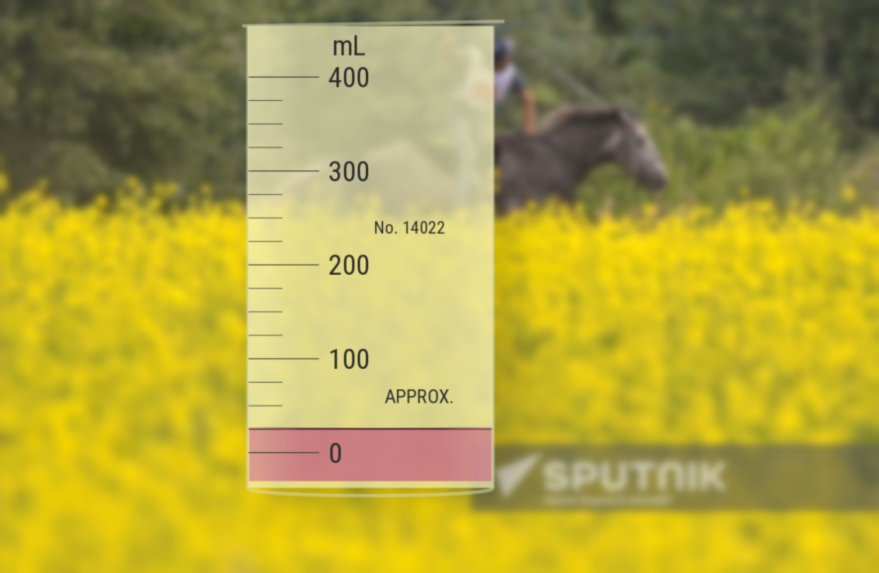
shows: 25 mL
